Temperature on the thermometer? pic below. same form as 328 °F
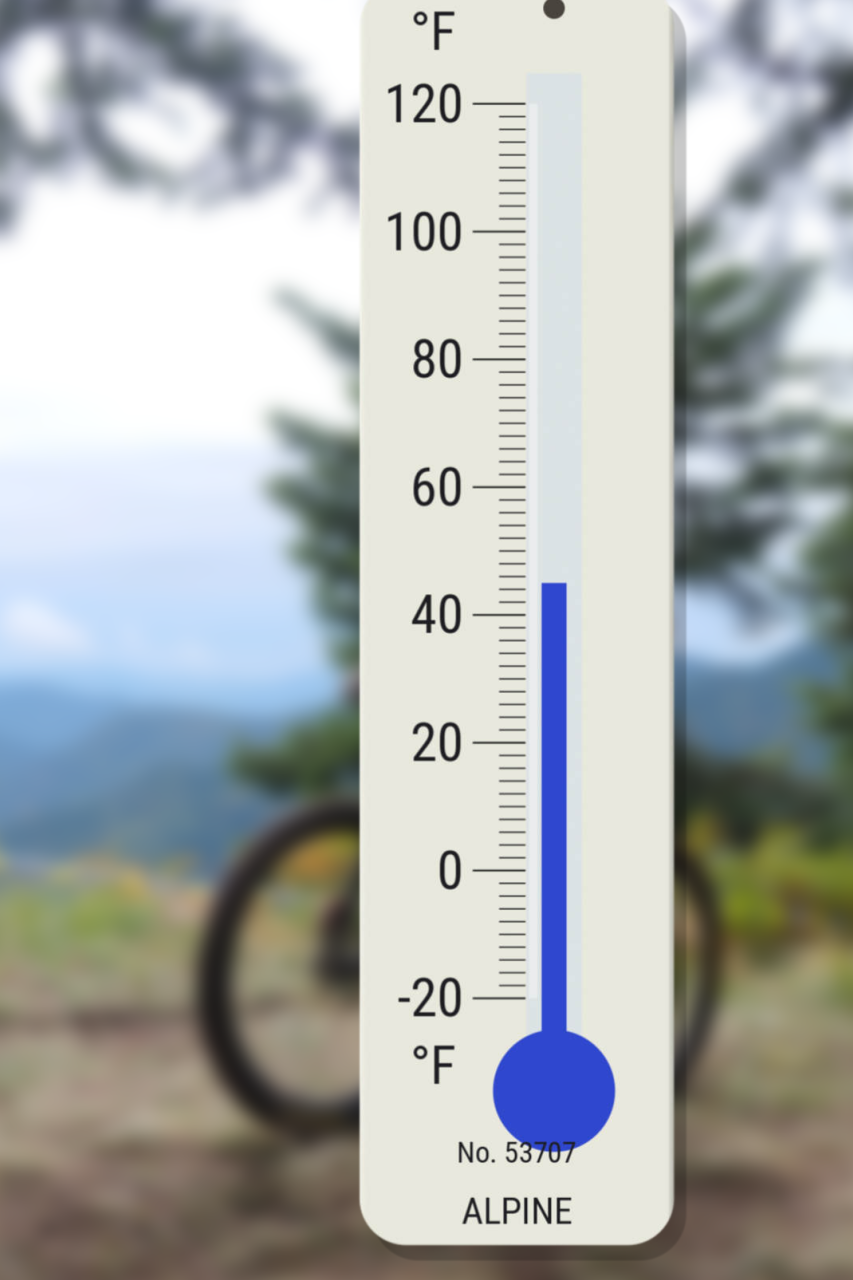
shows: 45 °F
